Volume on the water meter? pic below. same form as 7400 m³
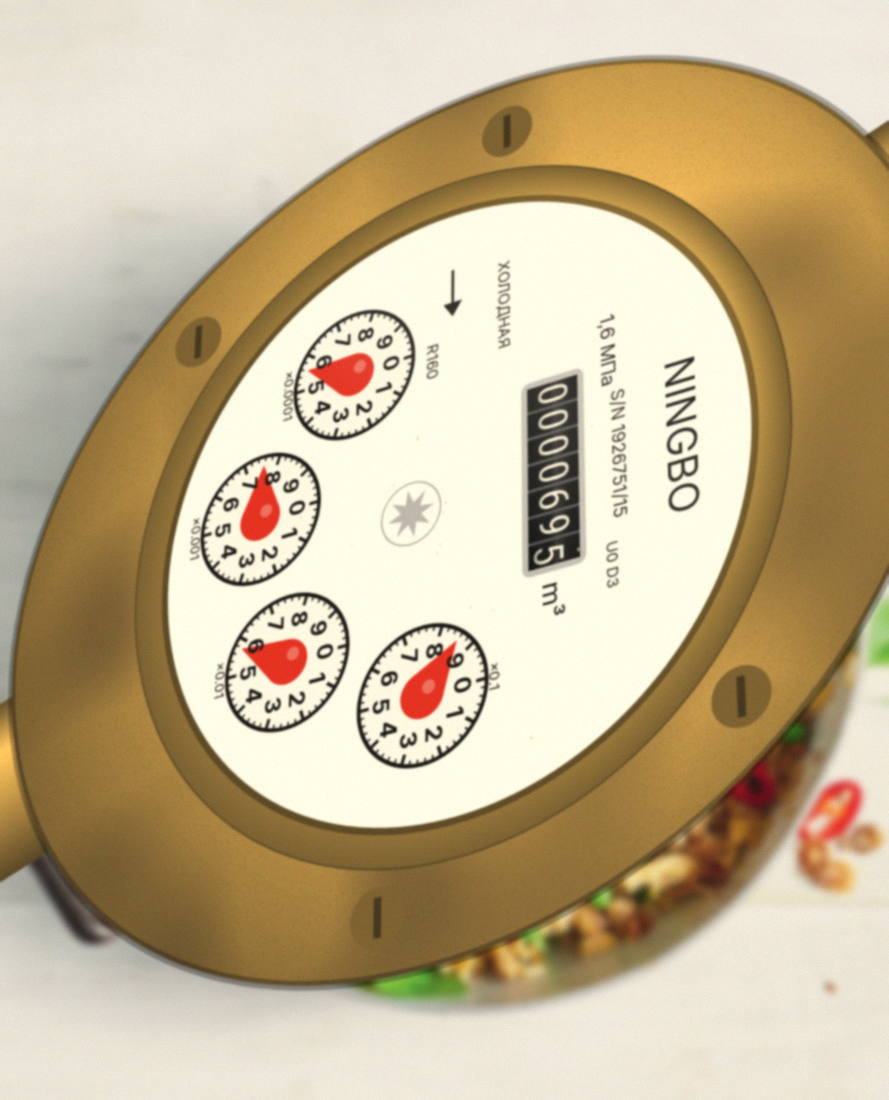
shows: 694.8575 m³
